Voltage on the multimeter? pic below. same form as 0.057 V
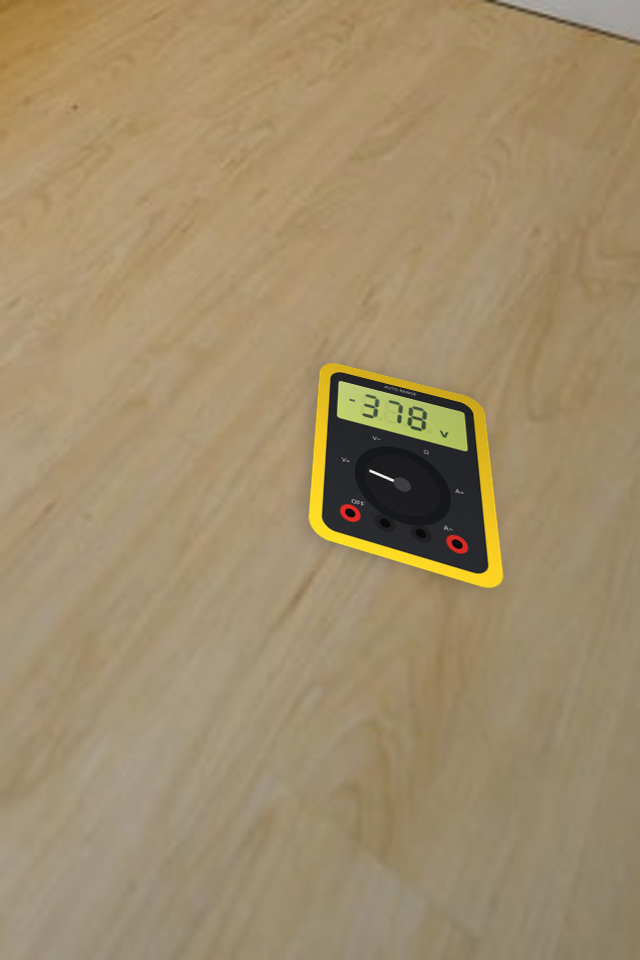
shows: -378 V
